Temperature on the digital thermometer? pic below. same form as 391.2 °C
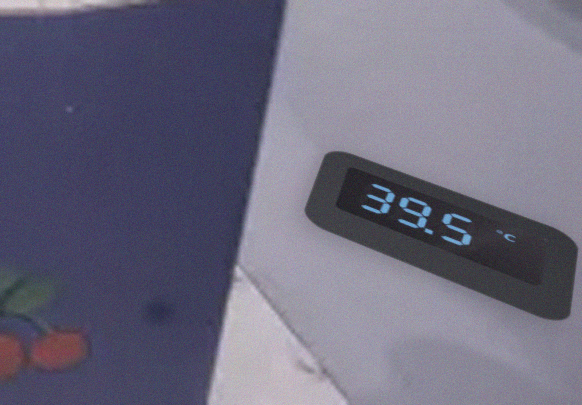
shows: 39.5 °C
